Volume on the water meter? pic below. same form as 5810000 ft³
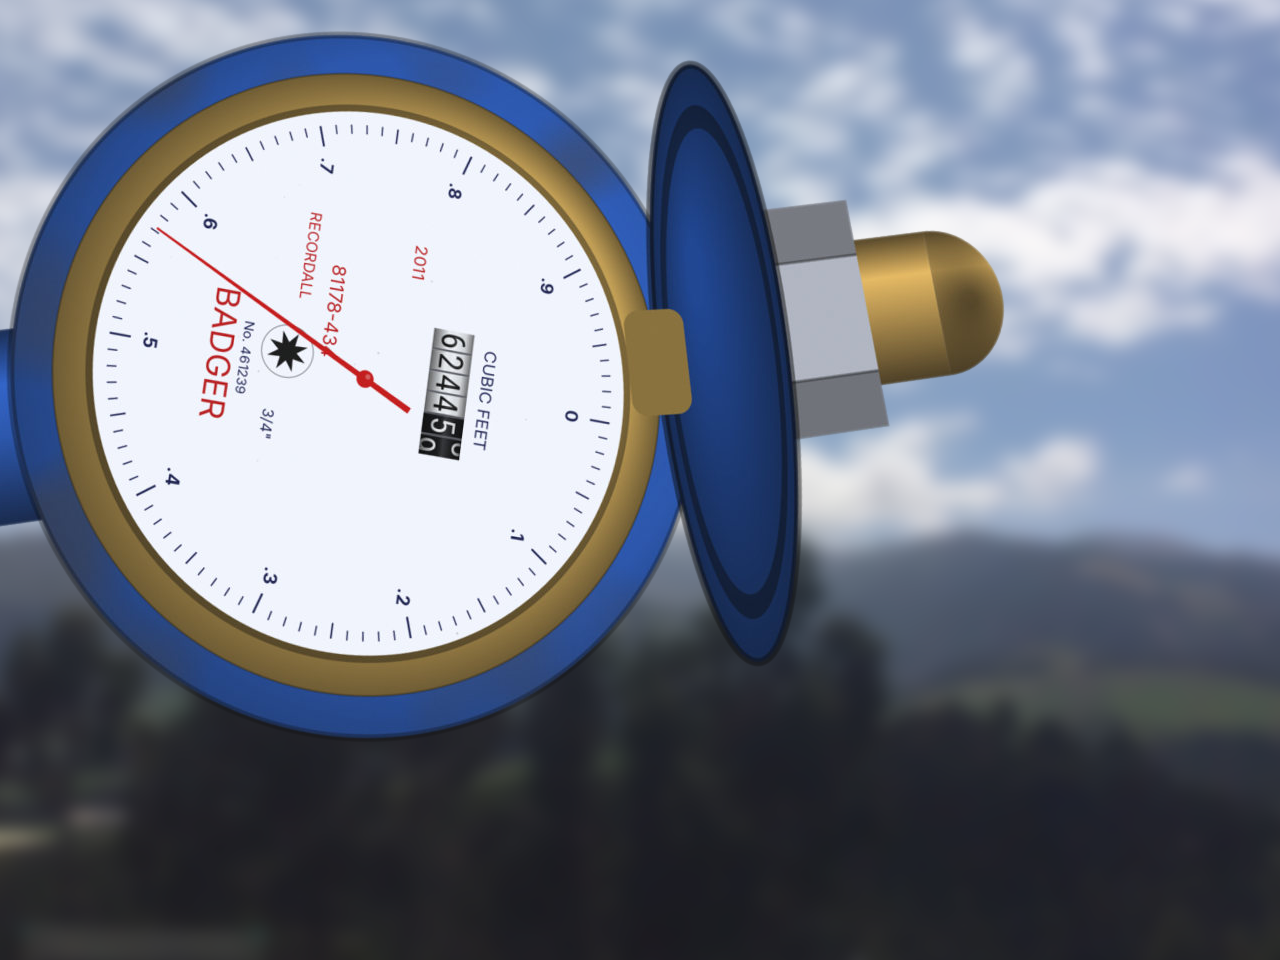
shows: 624458.57 ft³
